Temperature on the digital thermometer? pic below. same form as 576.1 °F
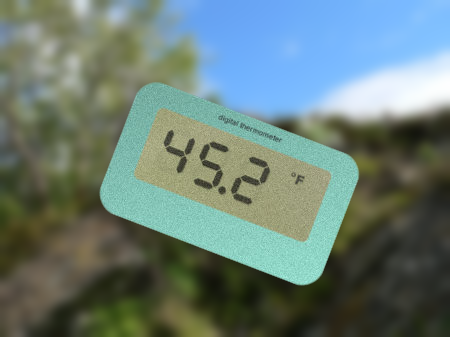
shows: 45.2 °F
